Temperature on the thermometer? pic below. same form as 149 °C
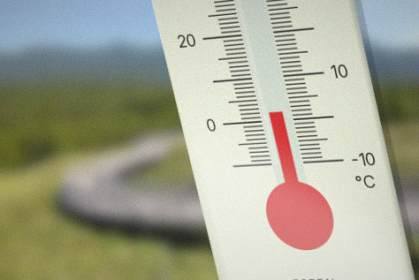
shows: 2 °C
